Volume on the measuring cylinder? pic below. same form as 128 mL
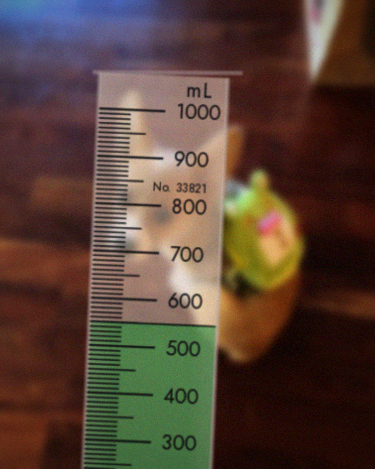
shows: 550 mL
